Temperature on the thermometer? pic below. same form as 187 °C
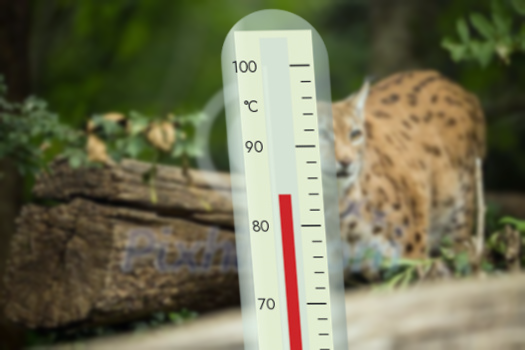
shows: 84 °C
